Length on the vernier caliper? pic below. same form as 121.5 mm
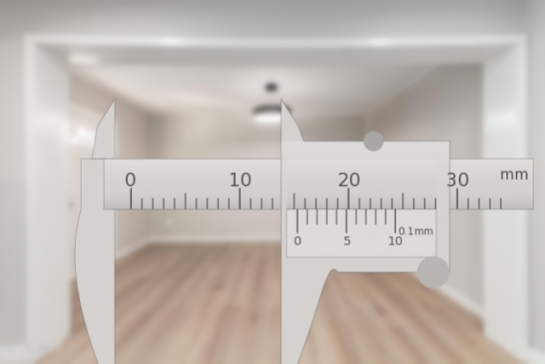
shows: 15.3 mm
